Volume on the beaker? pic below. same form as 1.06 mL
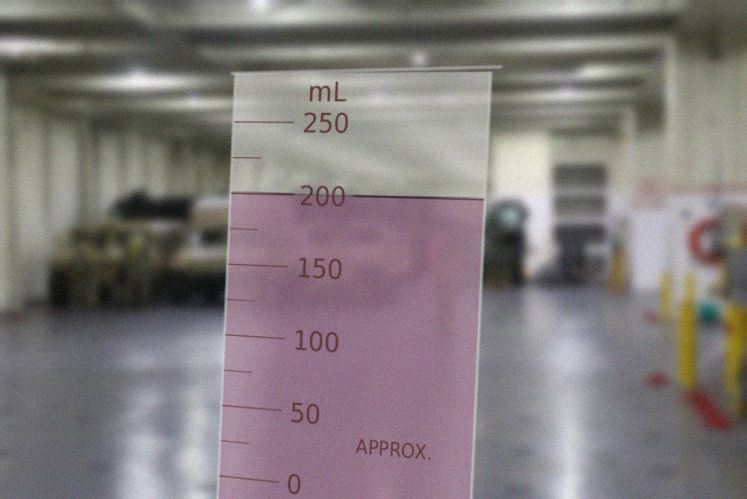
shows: 200 mL
